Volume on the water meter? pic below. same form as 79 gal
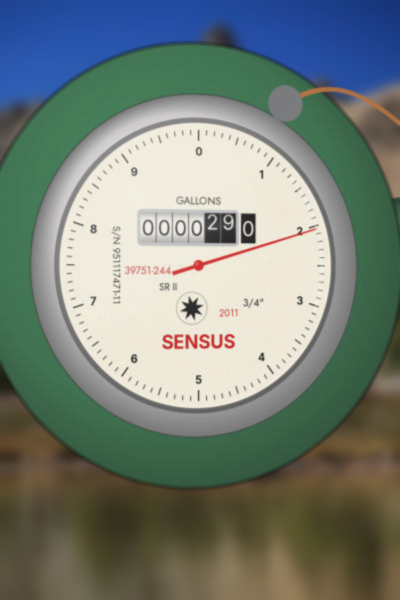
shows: 292.0 gal
